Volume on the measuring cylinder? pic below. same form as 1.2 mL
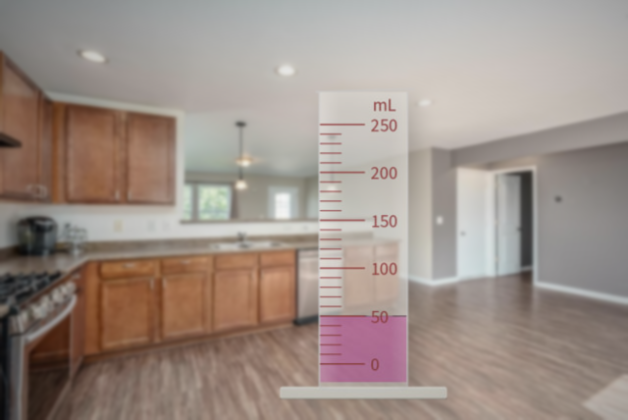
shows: 50 mL
